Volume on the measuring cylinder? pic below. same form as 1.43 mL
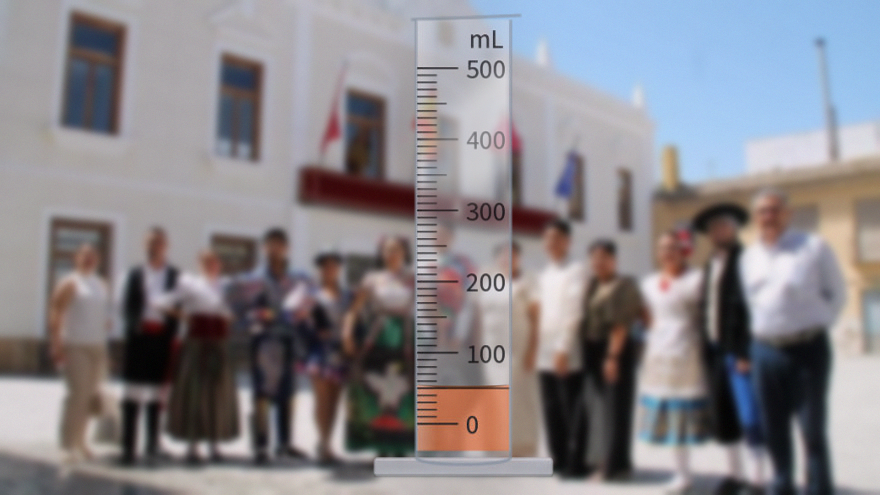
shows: 50 mL
